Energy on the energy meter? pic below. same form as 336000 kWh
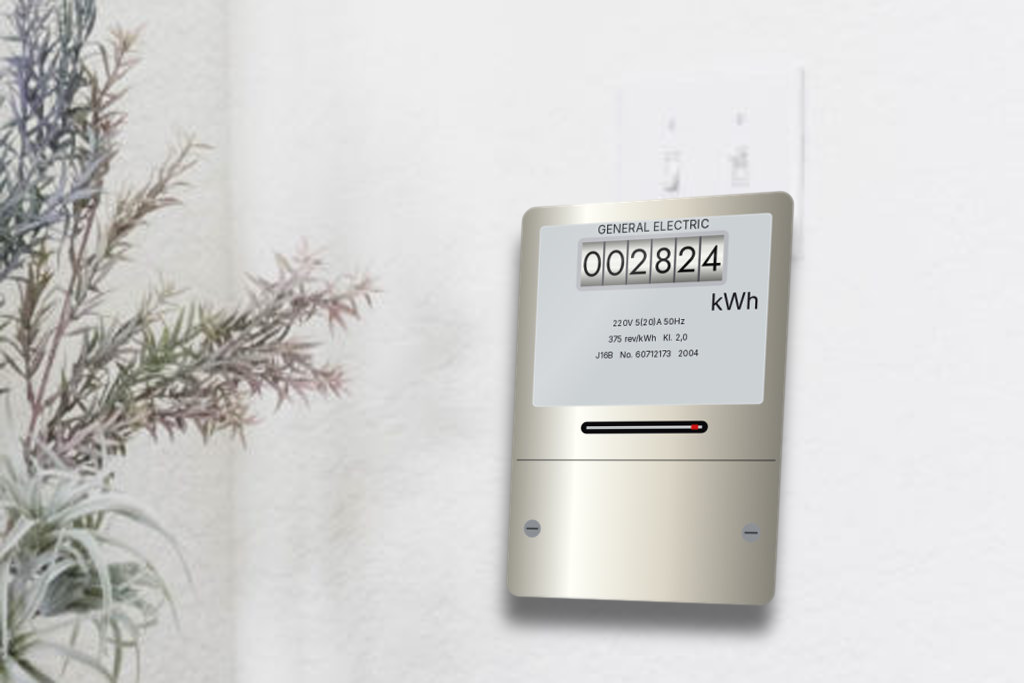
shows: 2824 kWh
